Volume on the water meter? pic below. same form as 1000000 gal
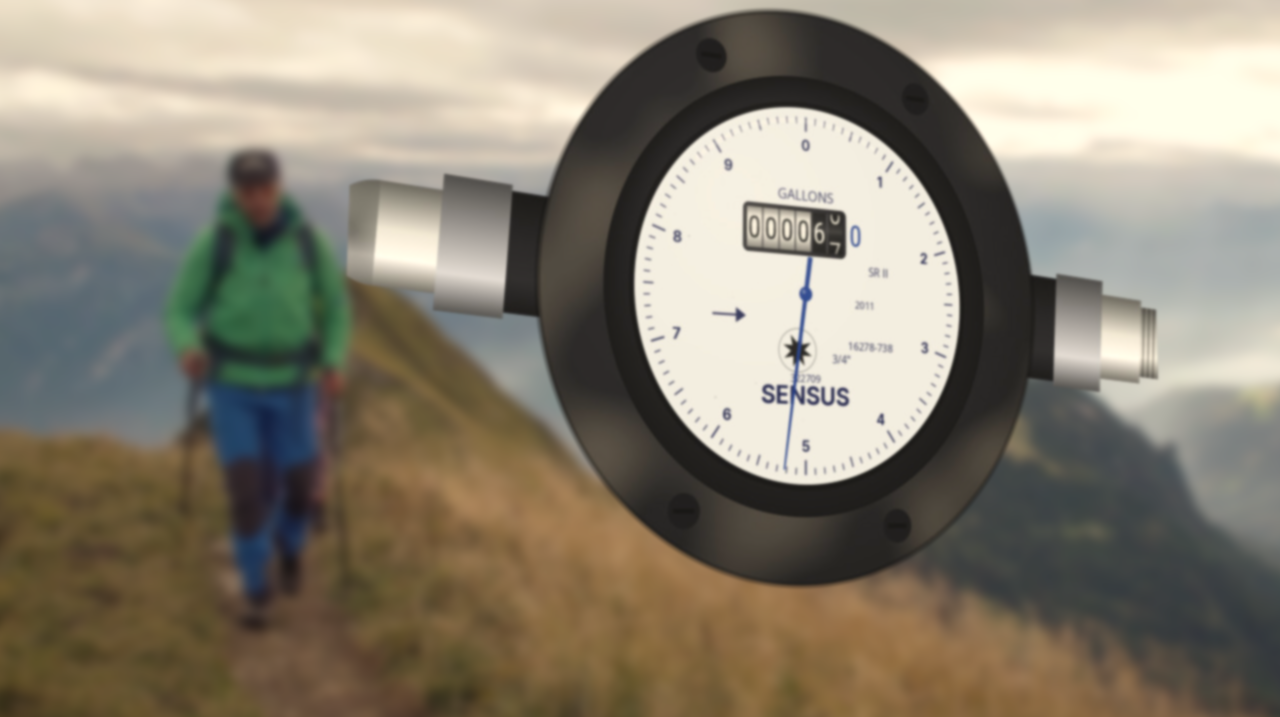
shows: 665.2 gal
